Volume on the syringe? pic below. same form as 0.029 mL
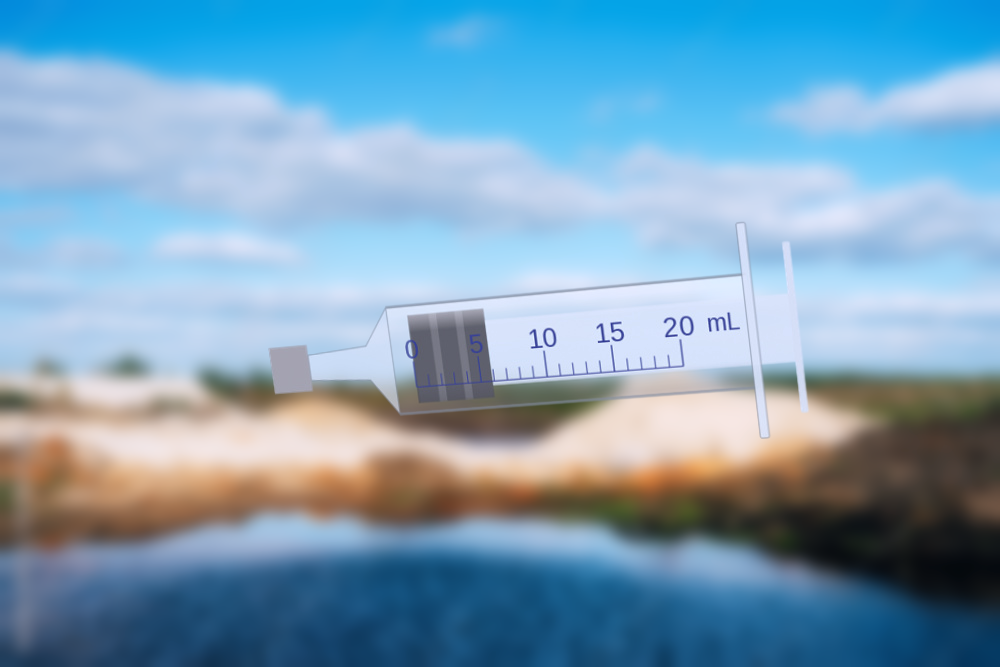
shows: 0 mL
